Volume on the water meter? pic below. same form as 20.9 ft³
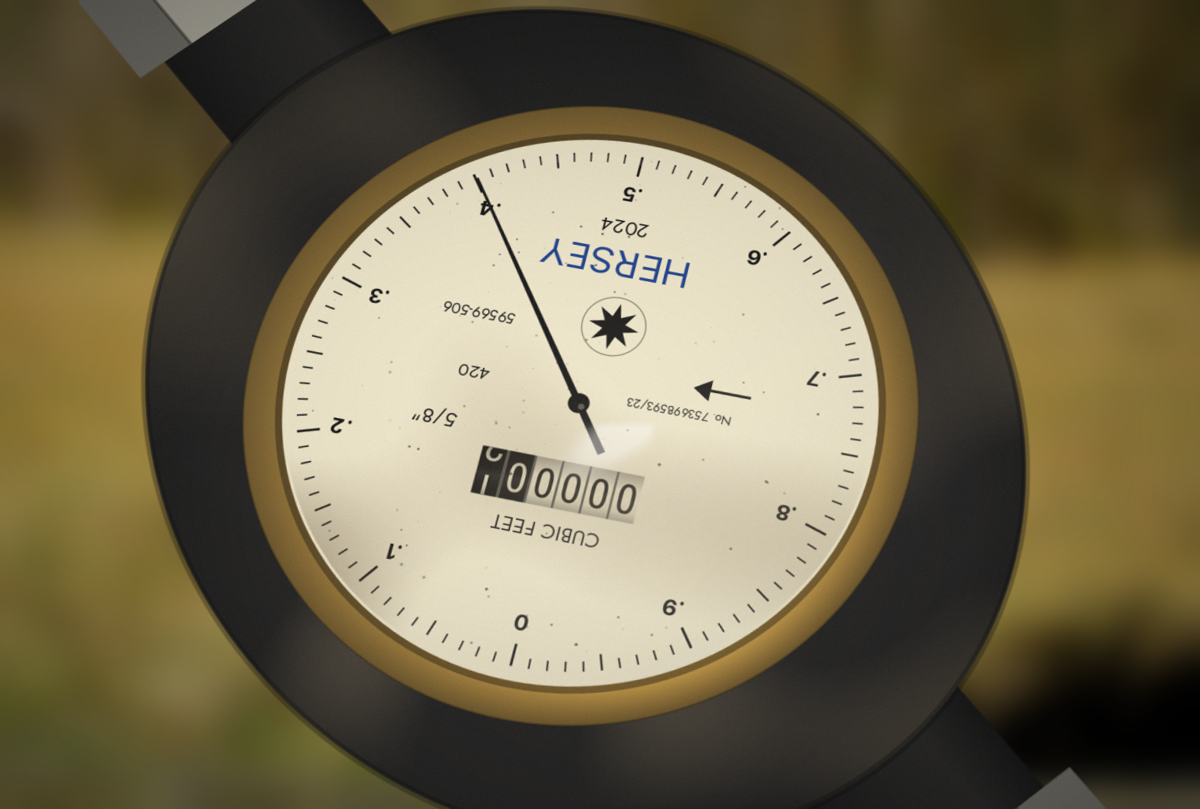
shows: 1.40 ft³
